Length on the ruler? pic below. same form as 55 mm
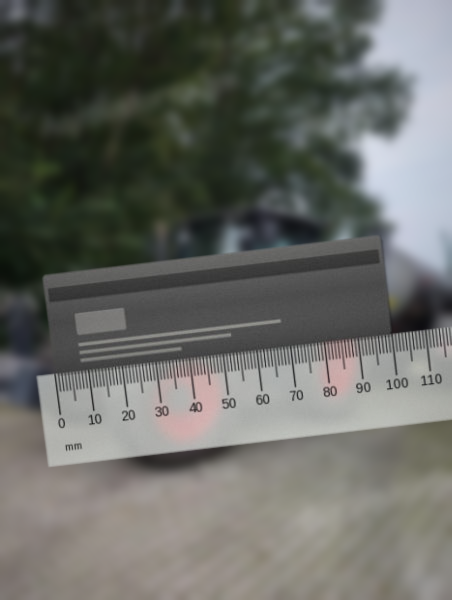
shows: 100 mm
